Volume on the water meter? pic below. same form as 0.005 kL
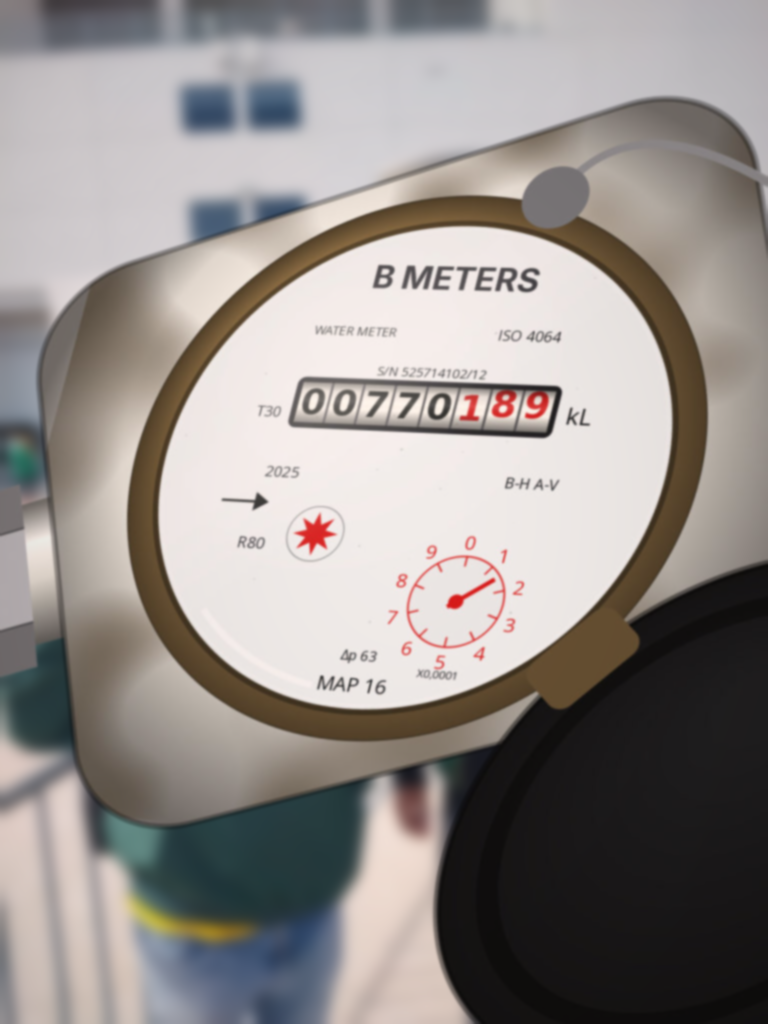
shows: 770.1891 kL
